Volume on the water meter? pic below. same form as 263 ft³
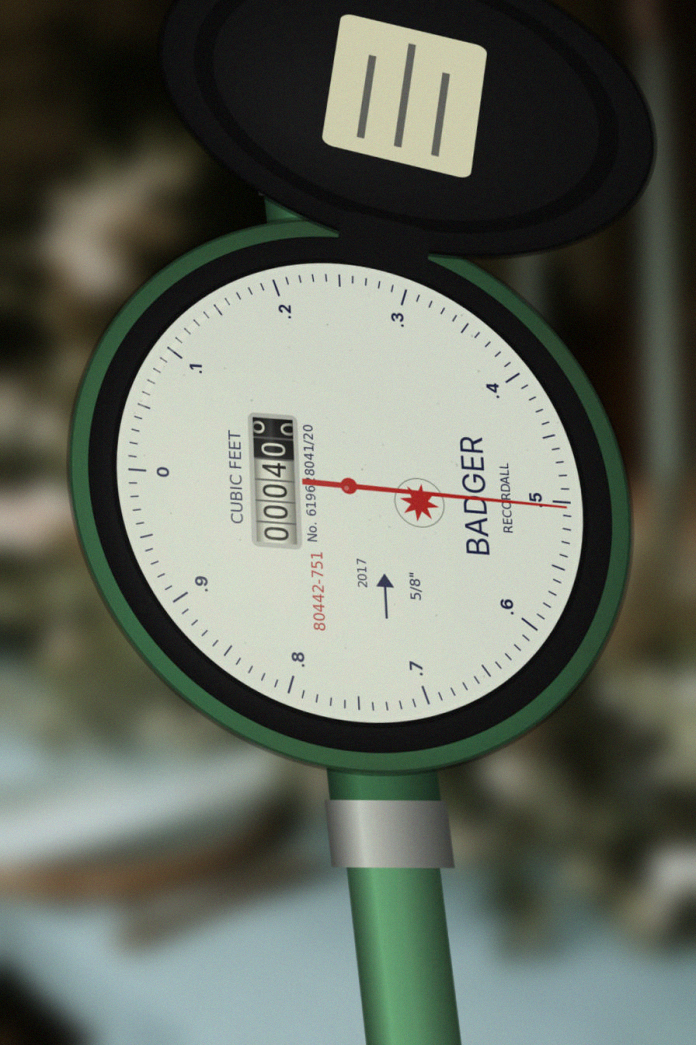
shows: 408.50 ft³
